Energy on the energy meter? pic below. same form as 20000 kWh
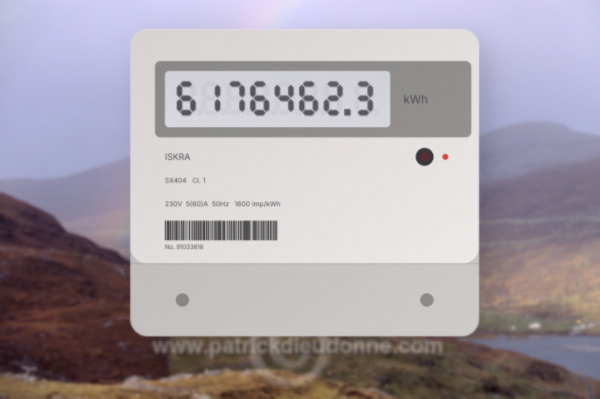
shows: 6176462.3 kWh
